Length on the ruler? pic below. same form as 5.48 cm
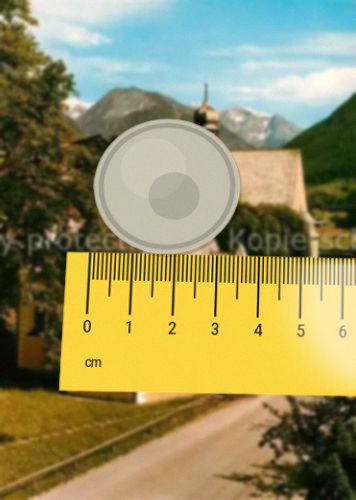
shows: 3.5 cm
